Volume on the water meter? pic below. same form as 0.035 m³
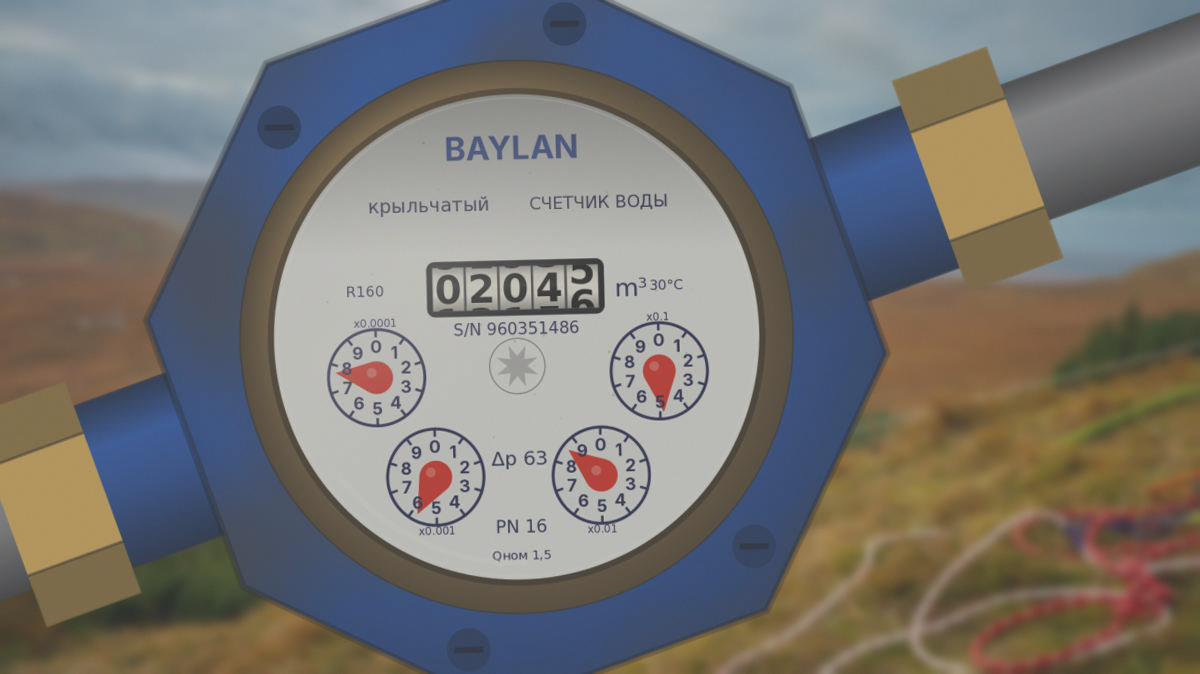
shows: 2045.4857 m³
